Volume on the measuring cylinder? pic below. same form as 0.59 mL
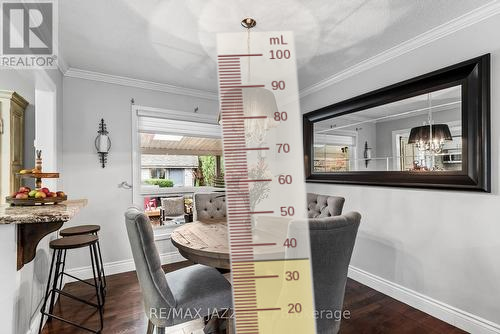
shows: 35 mL
